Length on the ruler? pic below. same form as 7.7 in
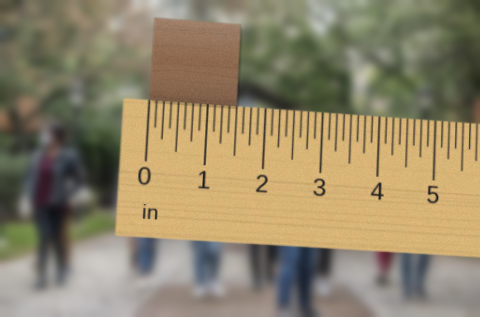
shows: 1.5 in
